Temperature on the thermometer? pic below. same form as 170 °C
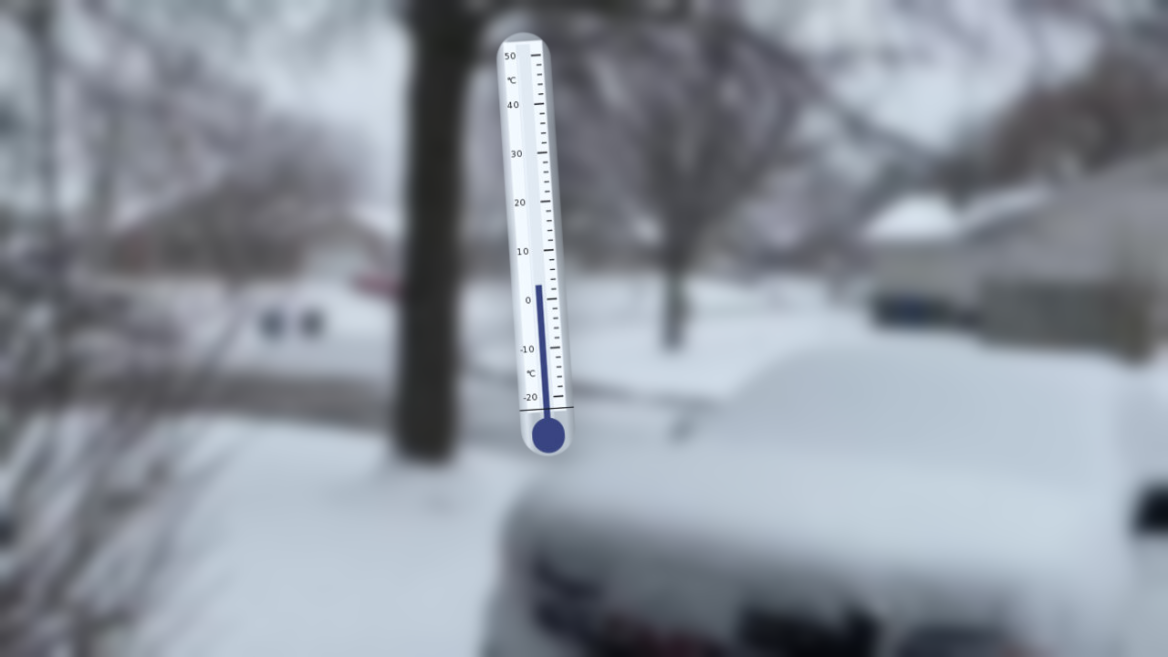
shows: 3 °C
